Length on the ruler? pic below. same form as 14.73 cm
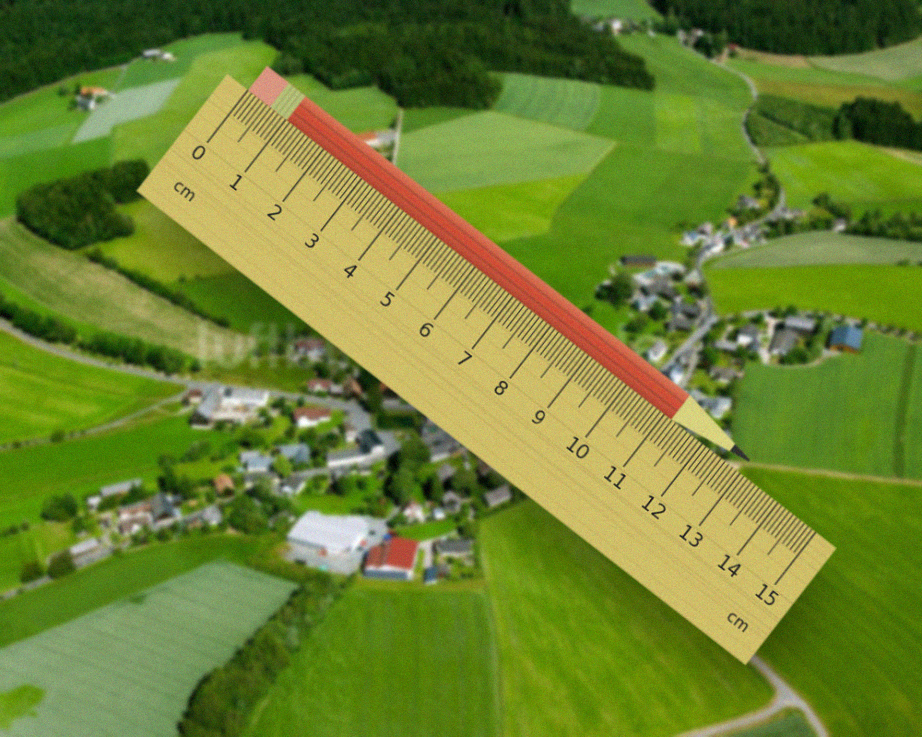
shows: 13 cm
